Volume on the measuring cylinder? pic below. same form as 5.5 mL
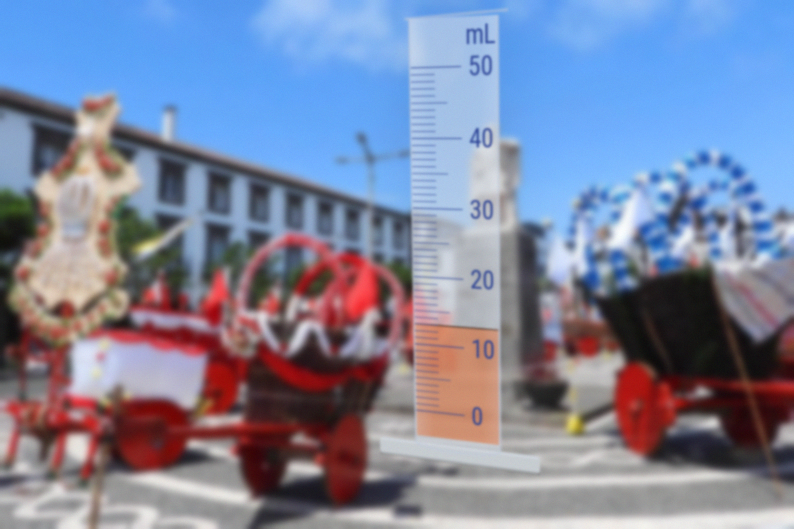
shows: 13 mL
